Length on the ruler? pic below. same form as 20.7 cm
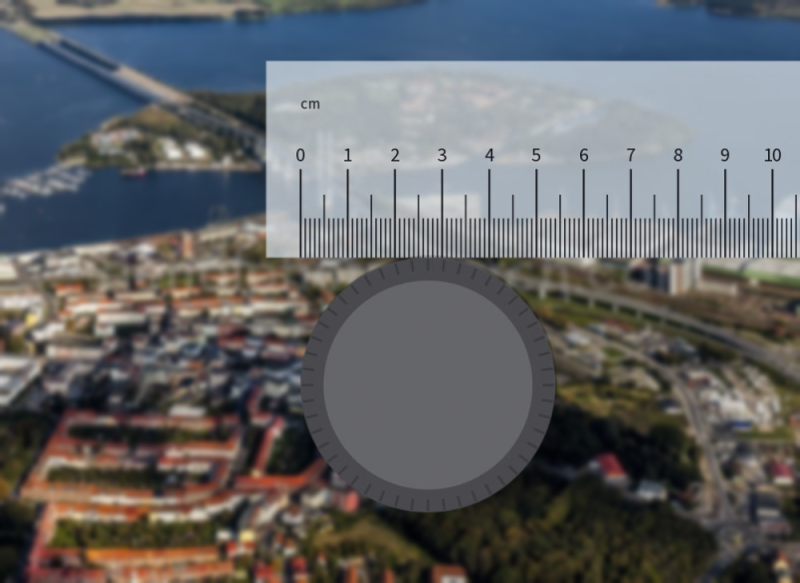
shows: 5.4 cm
